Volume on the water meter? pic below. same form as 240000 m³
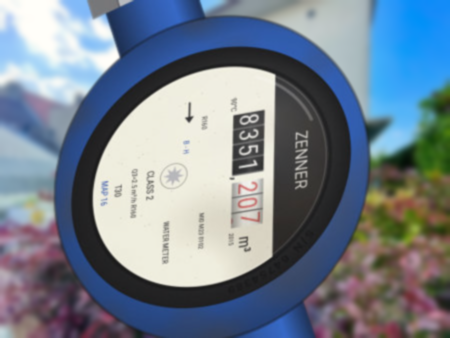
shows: 8351.207 m³
